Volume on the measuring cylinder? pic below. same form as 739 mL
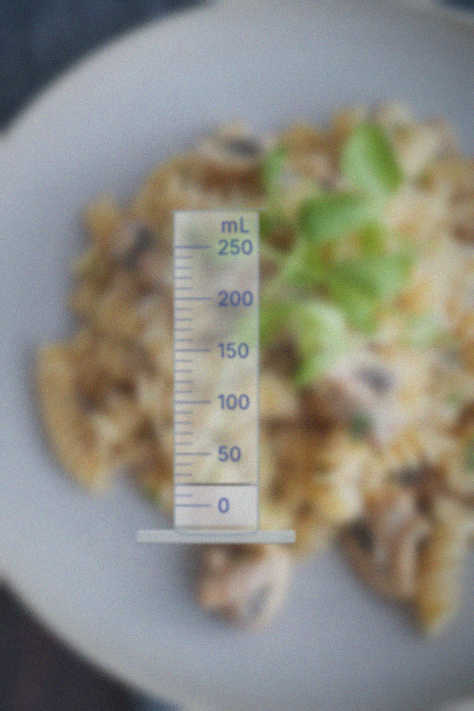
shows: 20 mL
